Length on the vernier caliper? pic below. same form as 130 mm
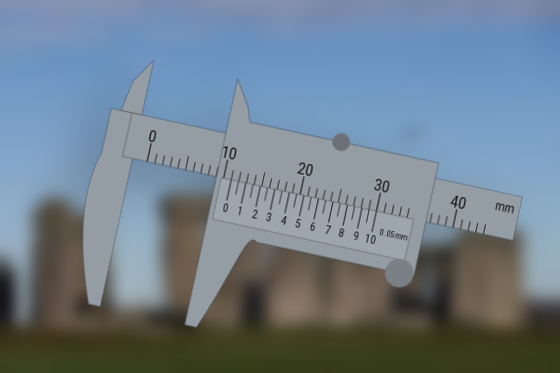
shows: 11.0 mm
